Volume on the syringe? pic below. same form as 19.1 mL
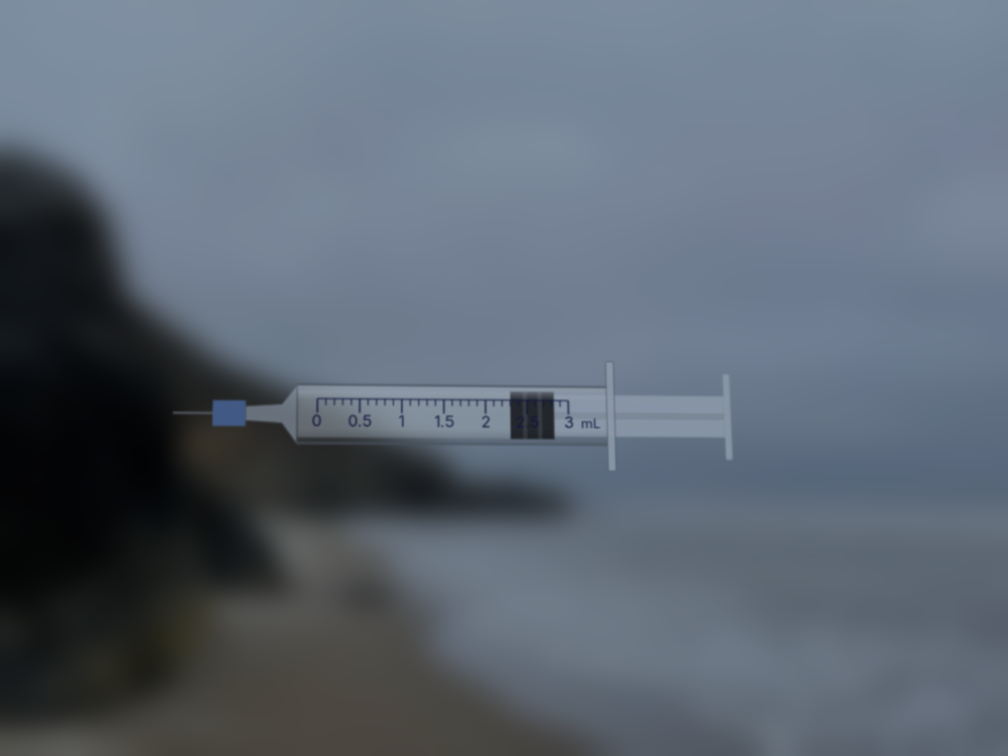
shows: 2.3 mL
